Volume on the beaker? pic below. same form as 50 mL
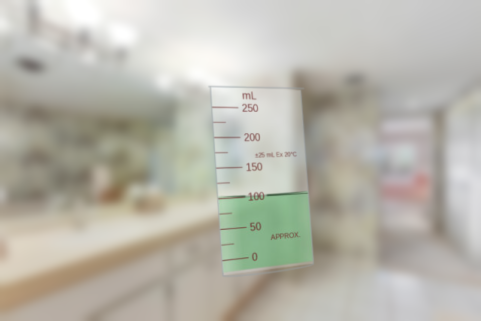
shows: 100 mL
